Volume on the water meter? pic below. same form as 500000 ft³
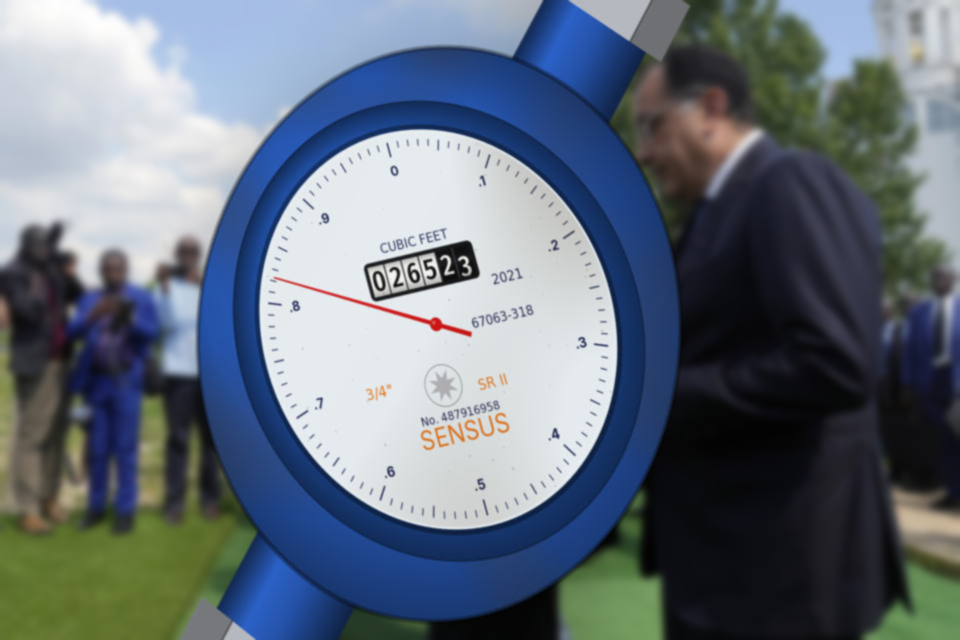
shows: 26522.82 ft³
